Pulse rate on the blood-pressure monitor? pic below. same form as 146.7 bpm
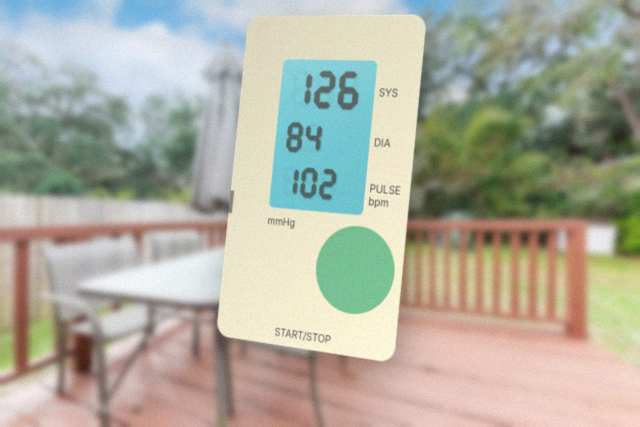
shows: 102 bpm
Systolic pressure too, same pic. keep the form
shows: 126 mmHg
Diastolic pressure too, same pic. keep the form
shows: 84 mmHg
